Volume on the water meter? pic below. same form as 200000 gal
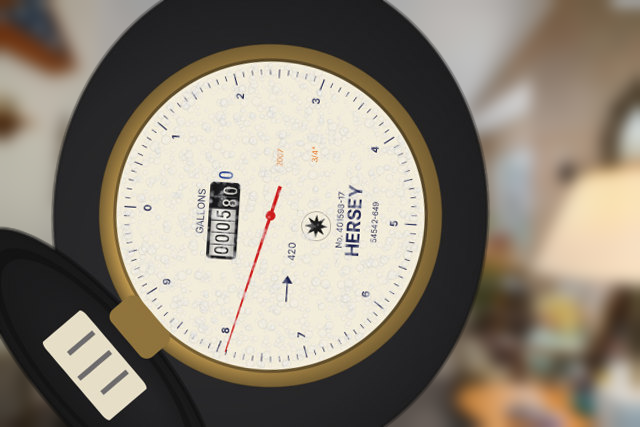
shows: 5797.9 gal
